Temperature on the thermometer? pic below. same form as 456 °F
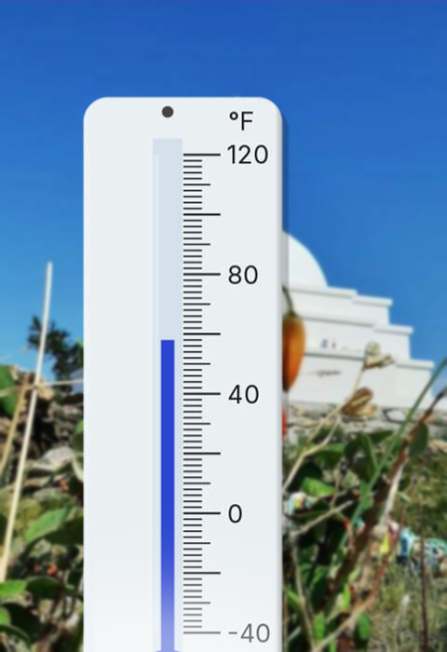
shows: 58 °F
